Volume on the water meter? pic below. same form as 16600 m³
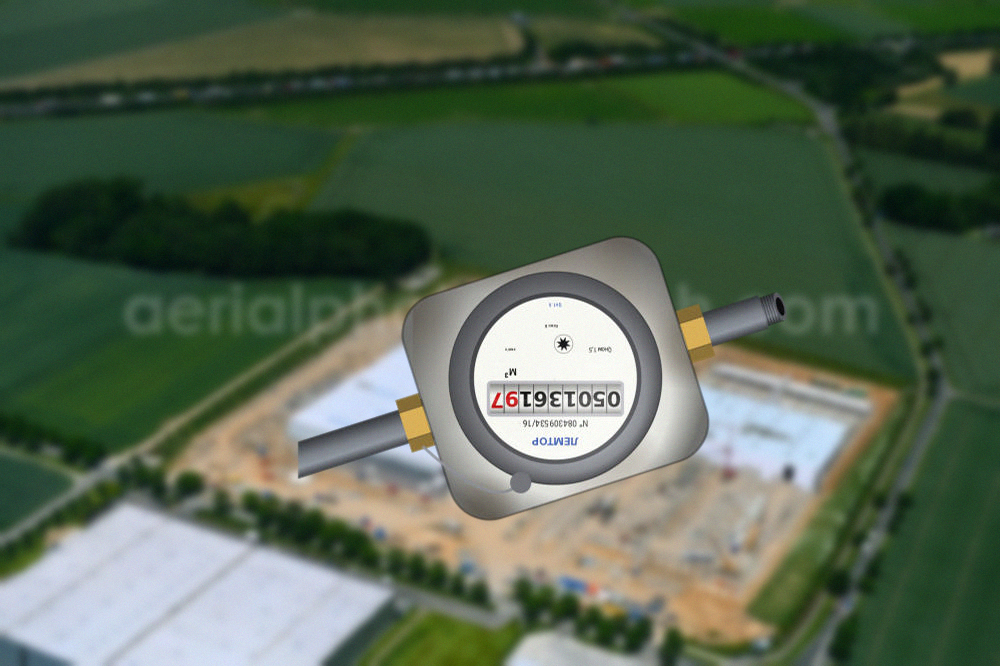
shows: 501361.97 m³
